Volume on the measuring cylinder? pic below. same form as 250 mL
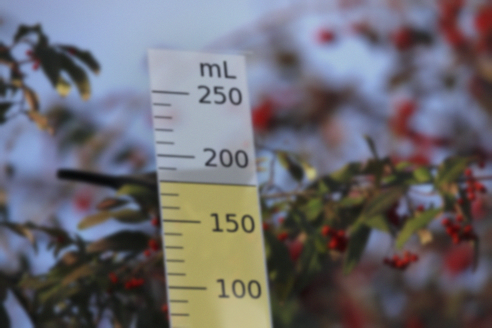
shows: 180 mL
